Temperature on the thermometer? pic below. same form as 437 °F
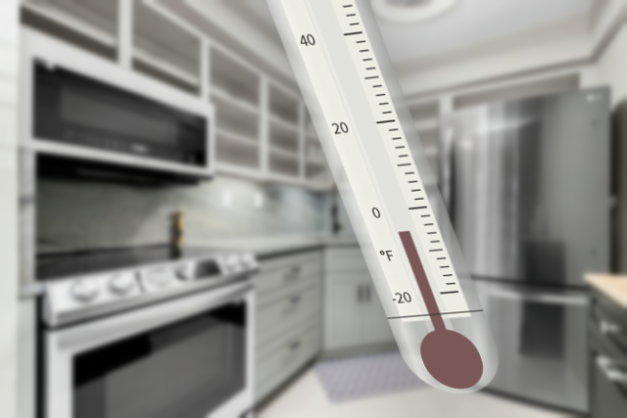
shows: -5 °F
